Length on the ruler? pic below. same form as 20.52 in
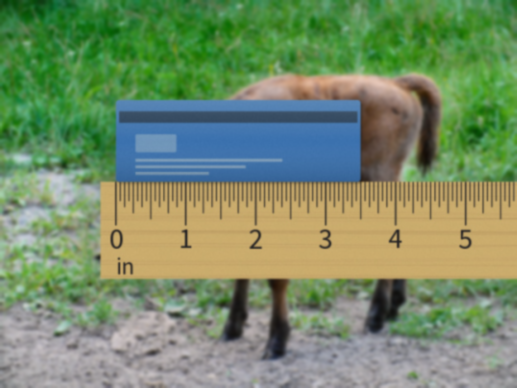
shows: 3.5 in
